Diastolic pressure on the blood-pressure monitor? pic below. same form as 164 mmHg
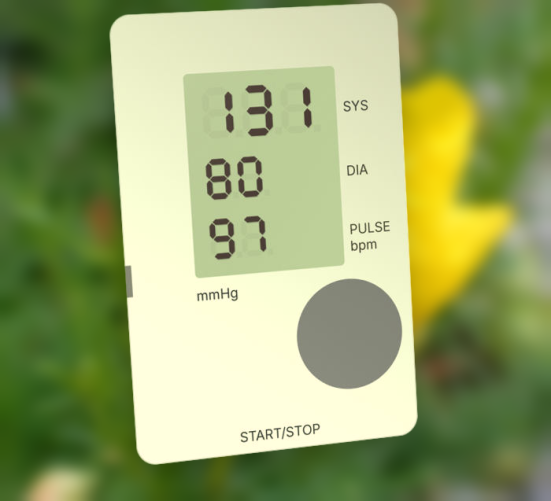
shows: 80 mmHg
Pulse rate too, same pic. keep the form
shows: 97 bpm
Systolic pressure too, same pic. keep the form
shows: 131 mmHg
